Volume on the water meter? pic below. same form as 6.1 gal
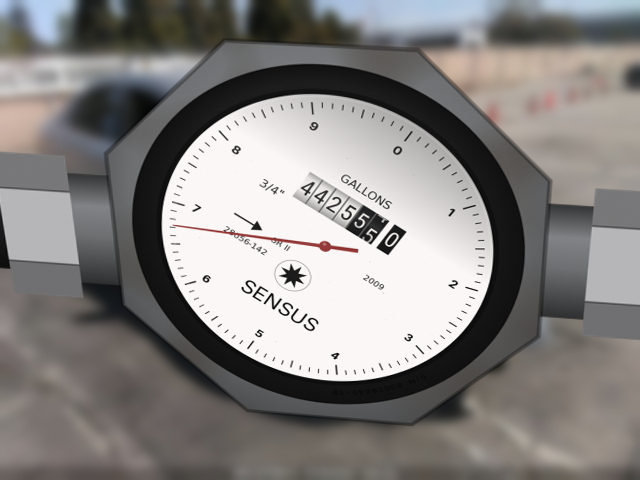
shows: 4425546.7 gal
